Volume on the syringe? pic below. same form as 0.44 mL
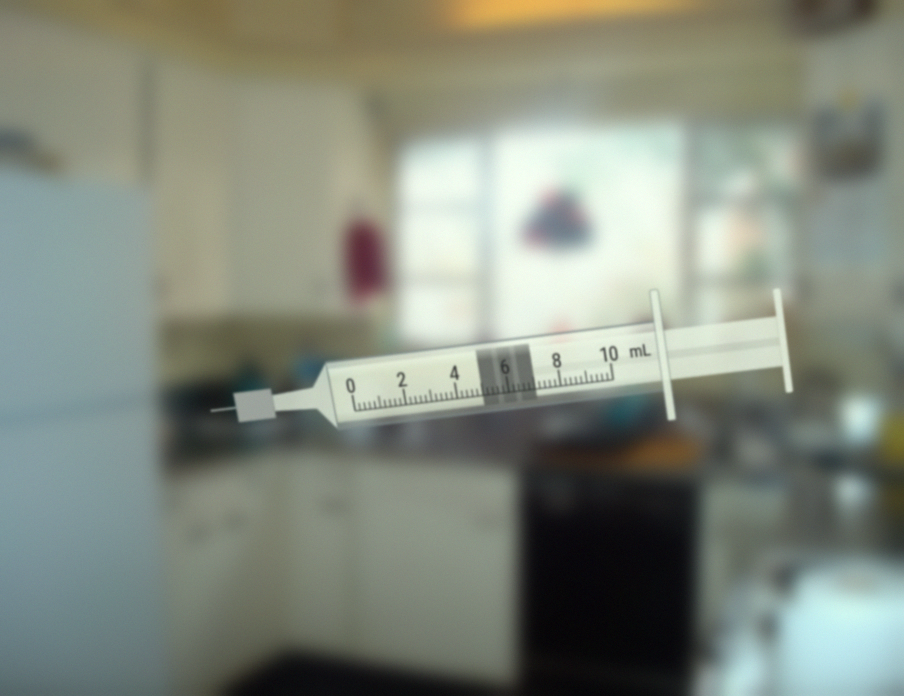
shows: 5 mL
